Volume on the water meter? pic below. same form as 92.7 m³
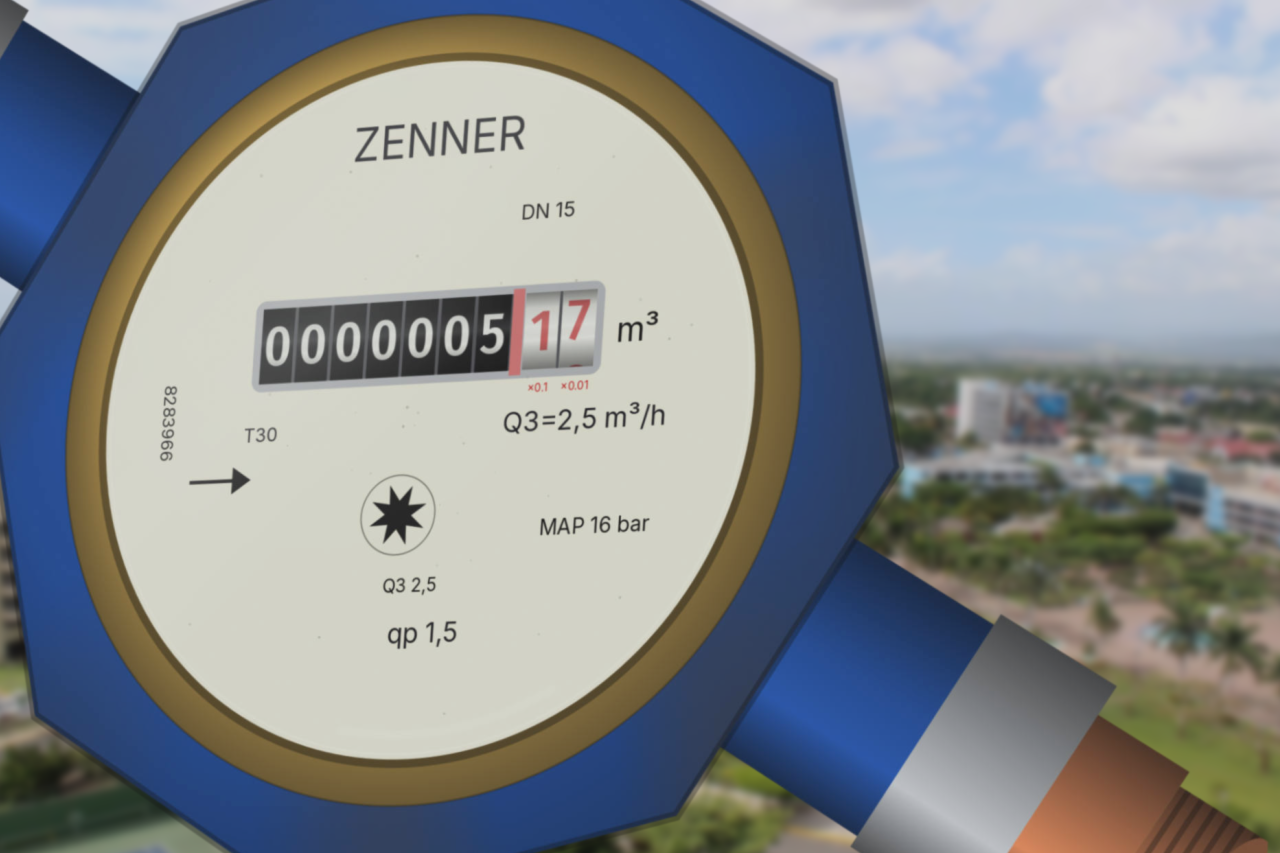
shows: 5.17 m³
